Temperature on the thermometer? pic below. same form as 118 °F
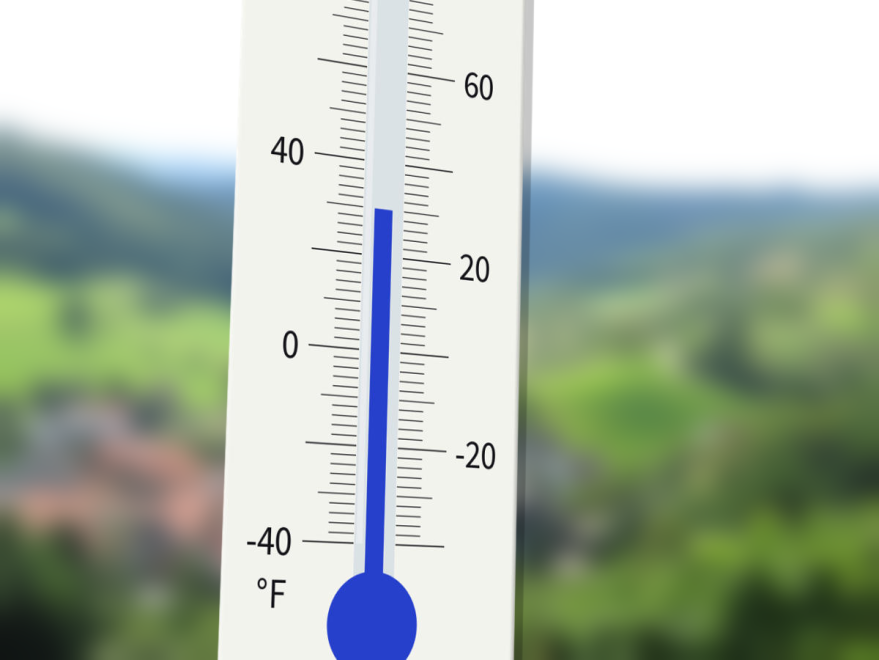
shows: 30 °F
